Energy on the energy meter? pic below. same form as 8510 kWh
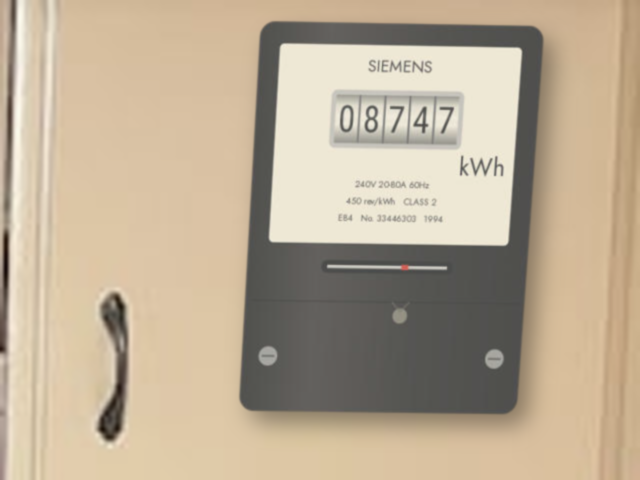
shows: 8747 kWh
